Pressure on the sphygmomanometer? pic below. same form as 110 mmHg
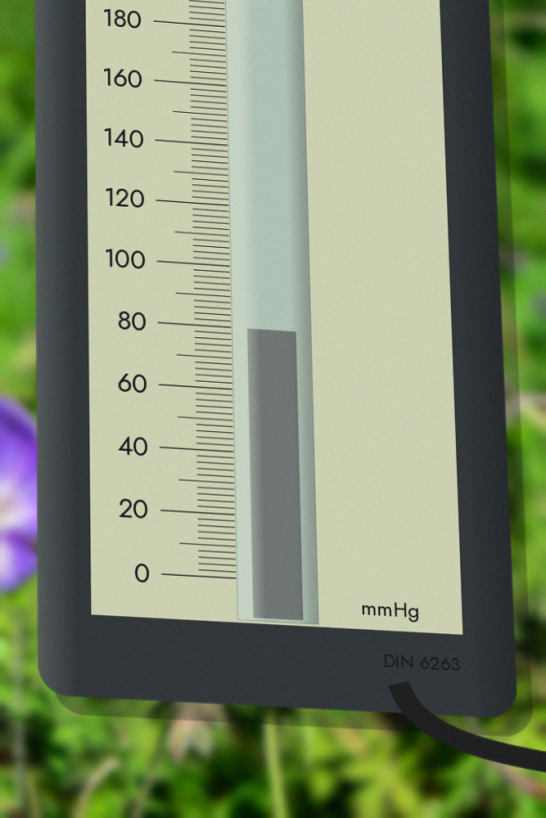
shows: 80 mmHg
